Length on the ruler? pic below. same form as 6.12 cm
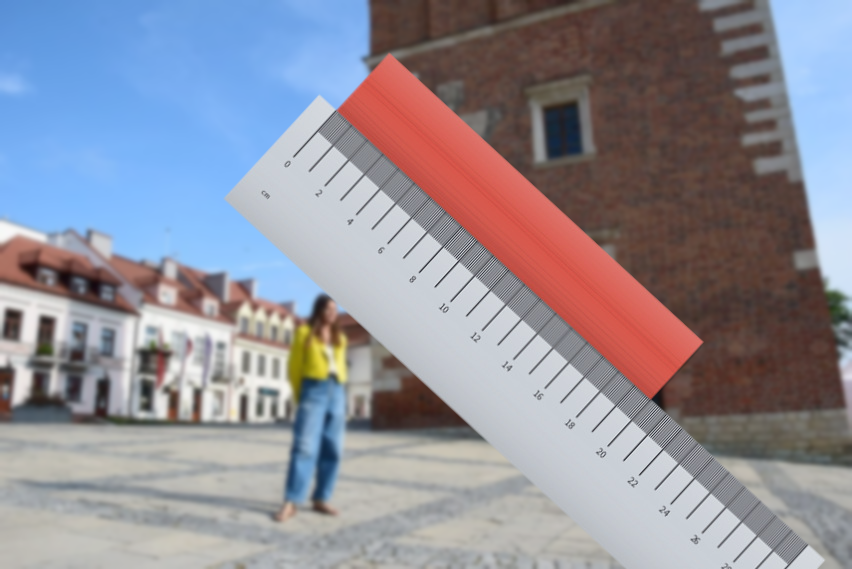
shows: 20 cm
